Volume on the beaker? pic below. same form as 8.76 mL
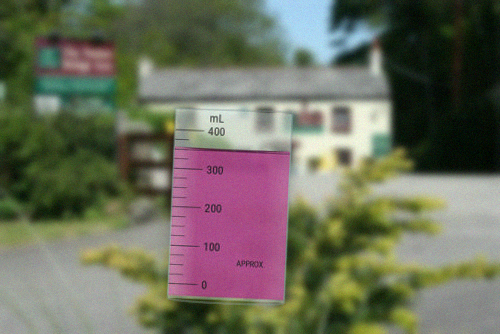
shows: 350 mL
